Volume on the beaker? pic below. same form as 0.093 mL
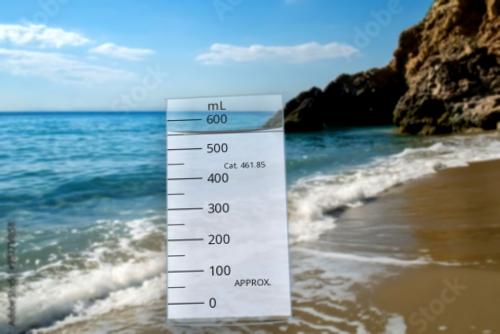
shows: 550 mL
